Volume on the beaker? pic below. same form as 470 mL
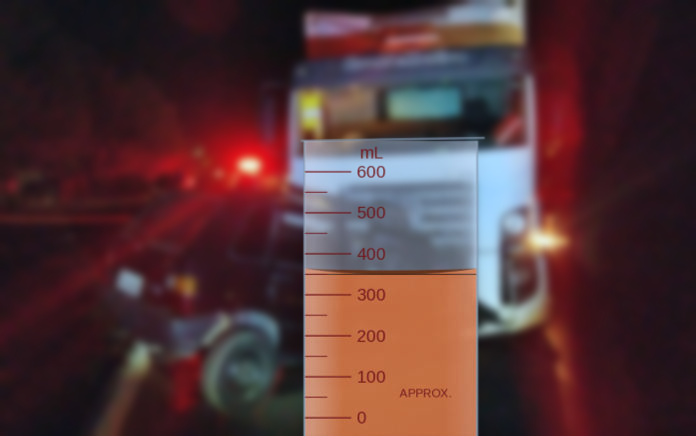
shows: 350 mL
